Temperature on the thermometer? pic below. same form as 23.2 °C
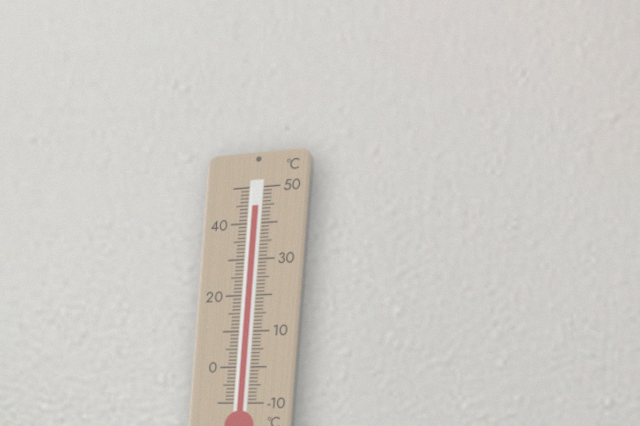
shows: 45 °C
